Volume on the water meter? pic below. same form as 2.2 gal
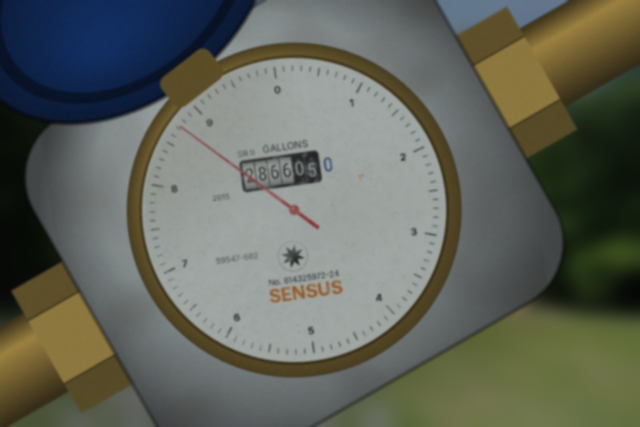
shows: 2866048.7 gal
